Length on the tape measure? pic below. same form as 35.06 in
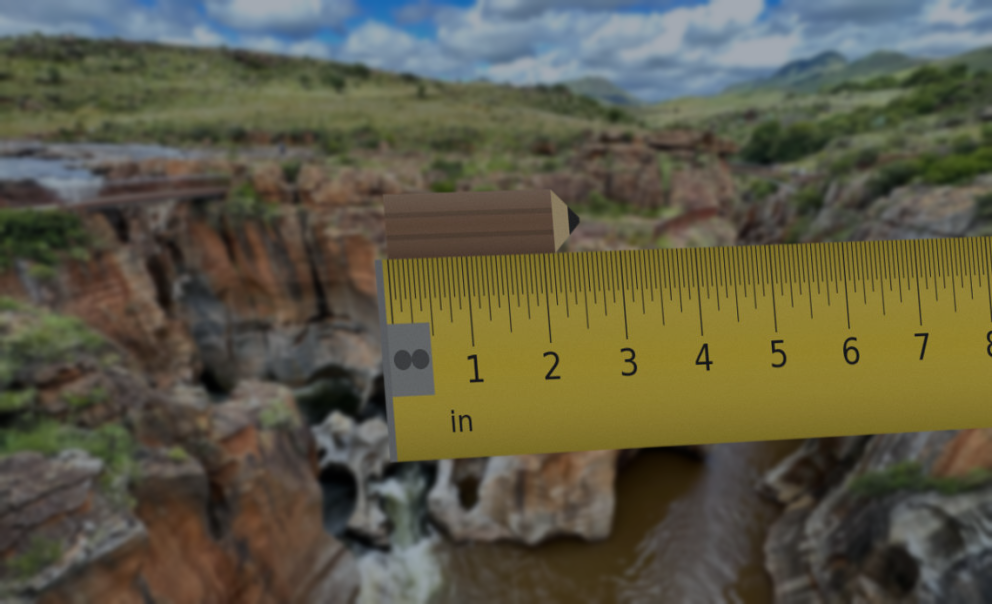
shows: 2.5 in
